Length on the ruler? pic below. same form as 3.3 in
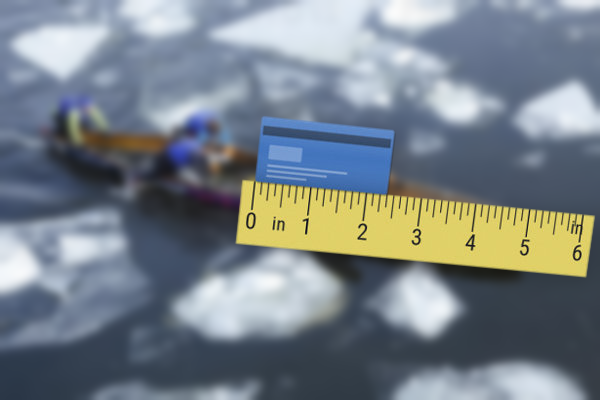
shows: 2.375 in
